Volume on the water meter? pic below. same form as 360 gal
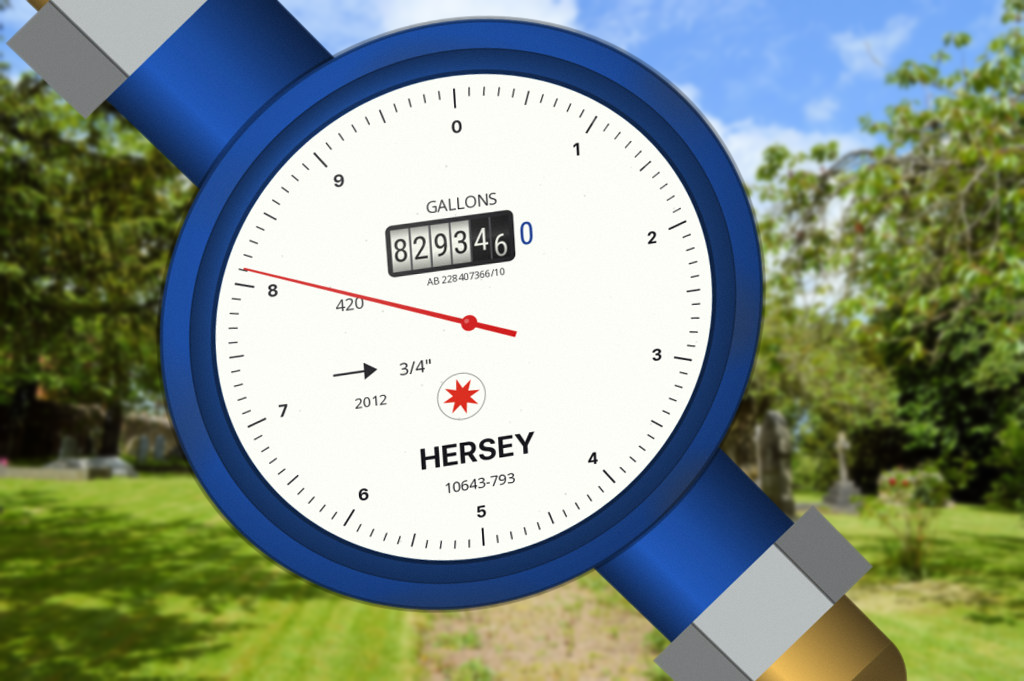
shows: 8293458.1 gal
